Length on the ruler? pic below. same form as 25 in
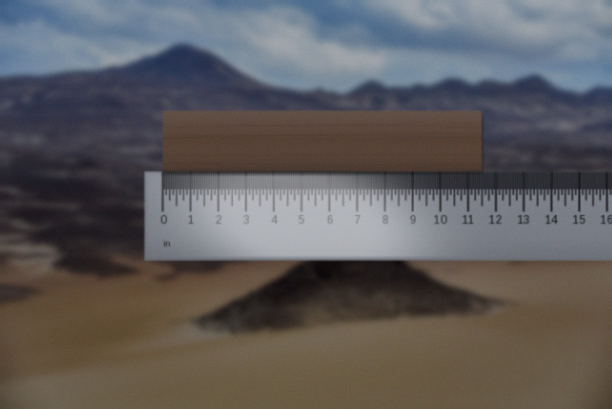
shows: 11.5 in
